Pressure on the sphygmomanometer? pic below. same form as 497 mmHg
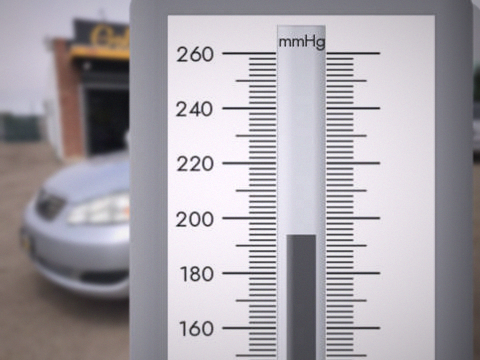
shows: 194 mmHg
